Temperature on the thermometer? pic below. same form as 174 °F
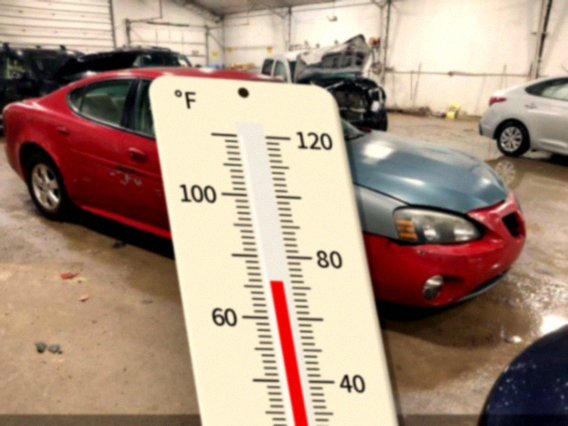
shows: 72 °F
